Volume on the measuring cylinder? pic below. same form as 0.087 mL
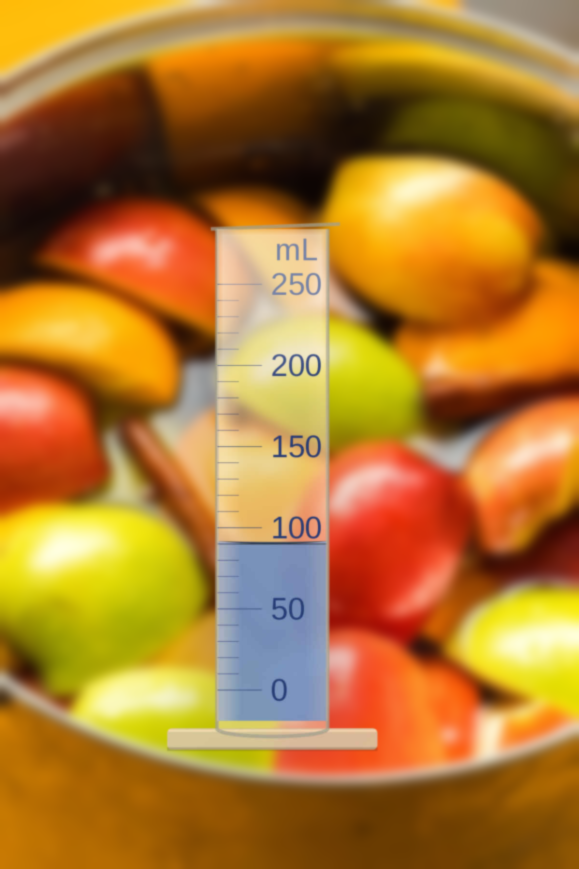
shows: 90 mL
